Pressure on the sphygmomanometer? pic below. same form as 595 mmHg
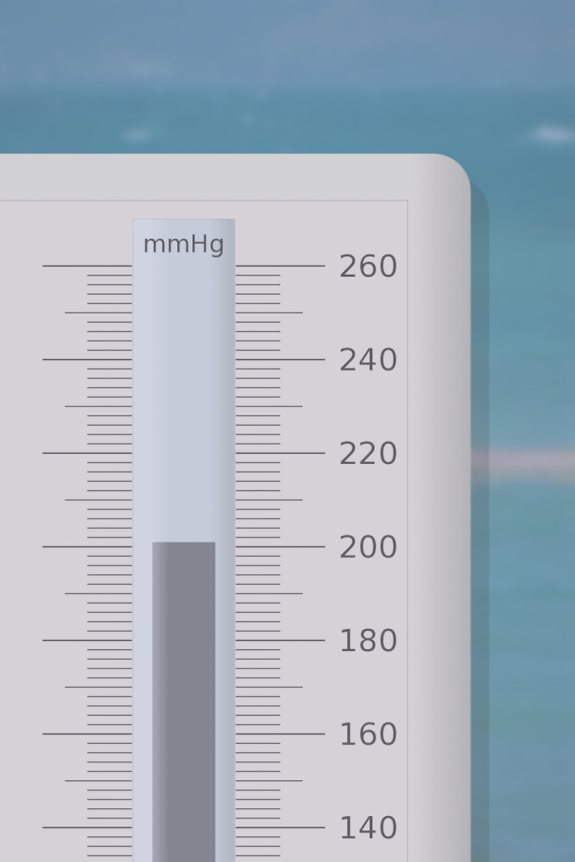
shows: 201 mmHg
